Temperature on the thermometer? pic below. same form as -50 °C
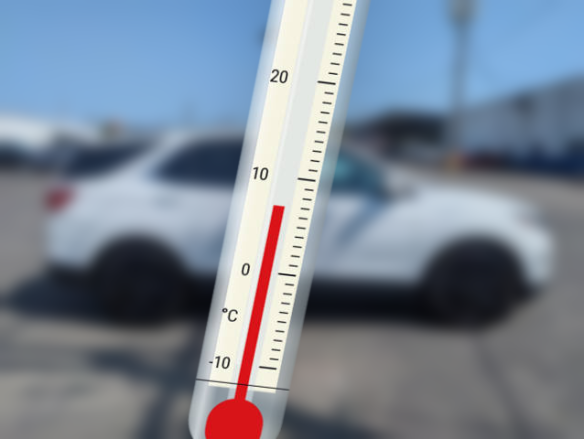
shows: 7 °C
